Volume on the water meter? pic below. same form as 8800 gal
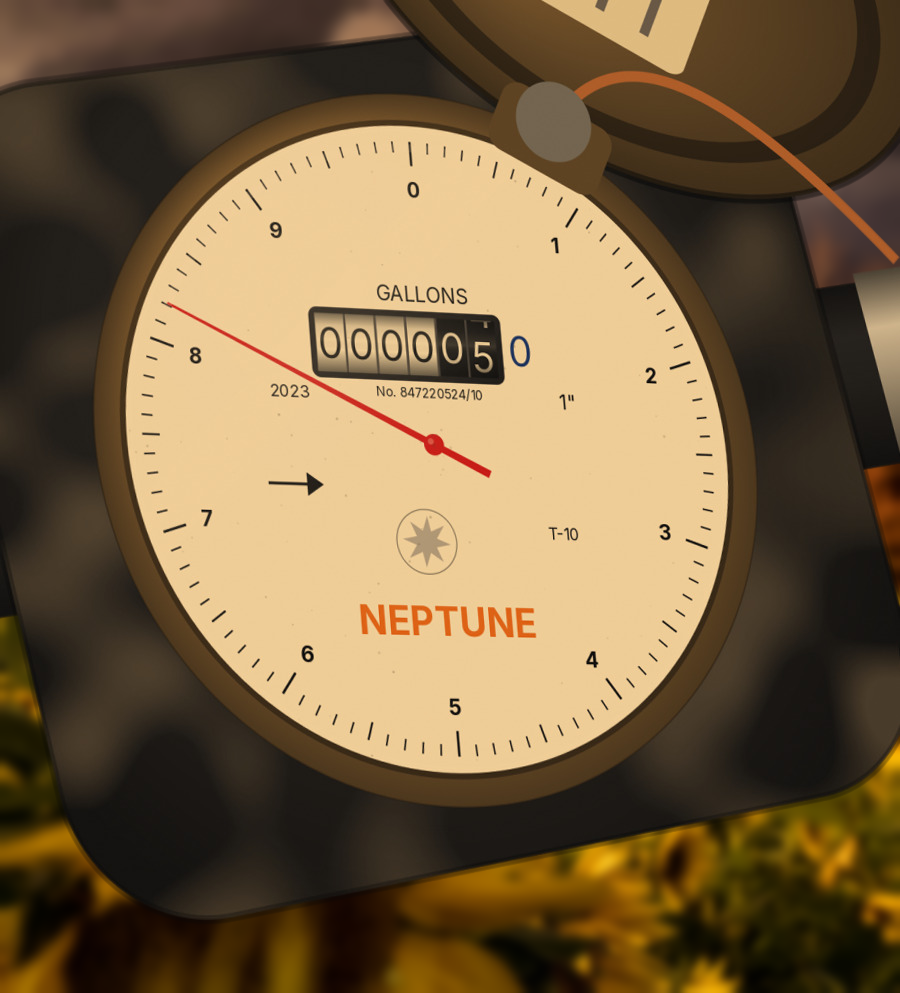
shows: 48.2 gal
